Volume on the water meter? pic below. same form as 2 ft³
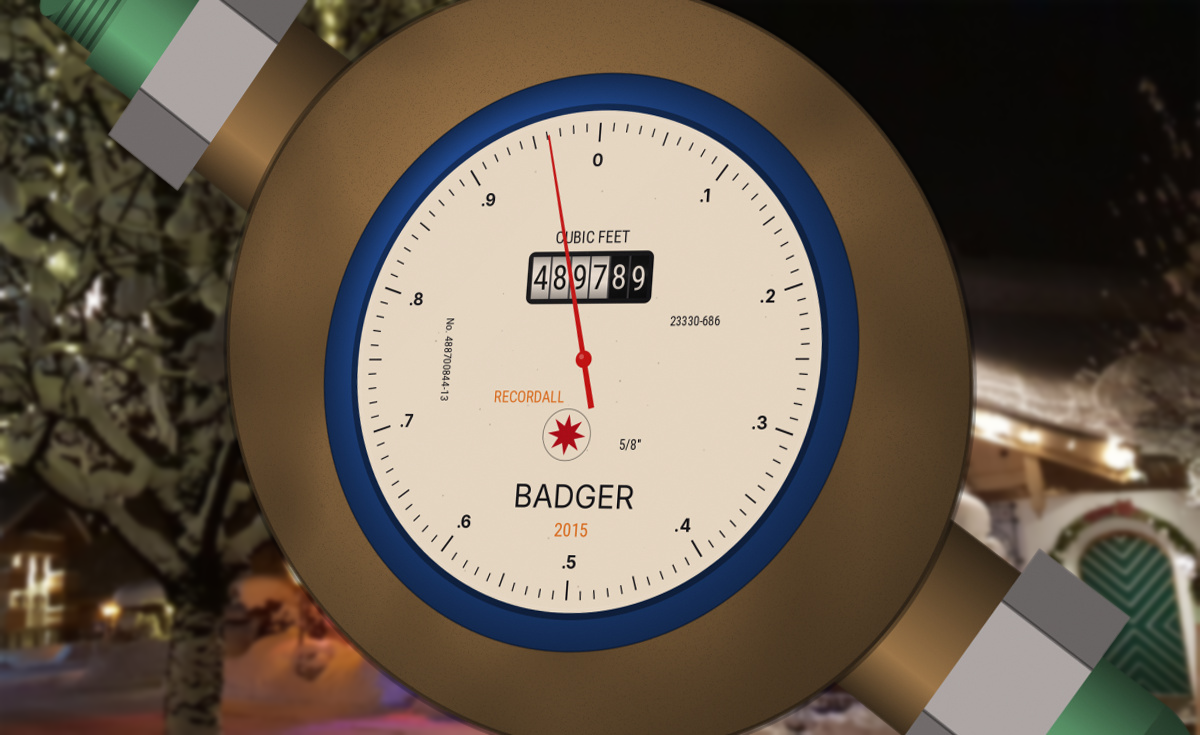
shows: 489788.96 ft³
